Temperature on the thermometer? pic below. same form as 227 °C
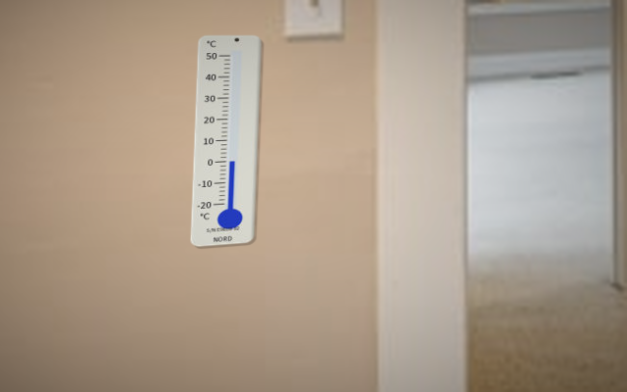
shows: 0 °C
